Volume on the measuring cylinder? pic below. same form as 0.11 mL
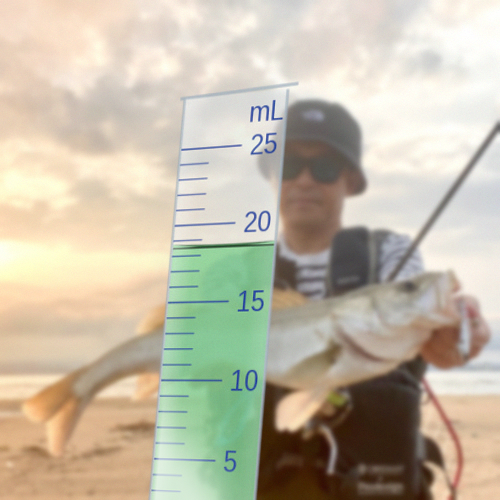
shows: 18.5 mL
